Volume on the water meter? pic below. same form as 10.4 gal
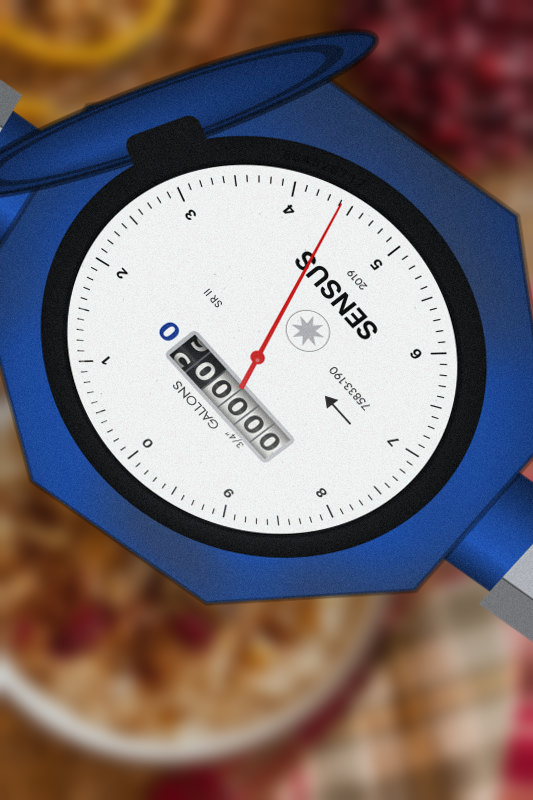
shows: 54.4 gal
